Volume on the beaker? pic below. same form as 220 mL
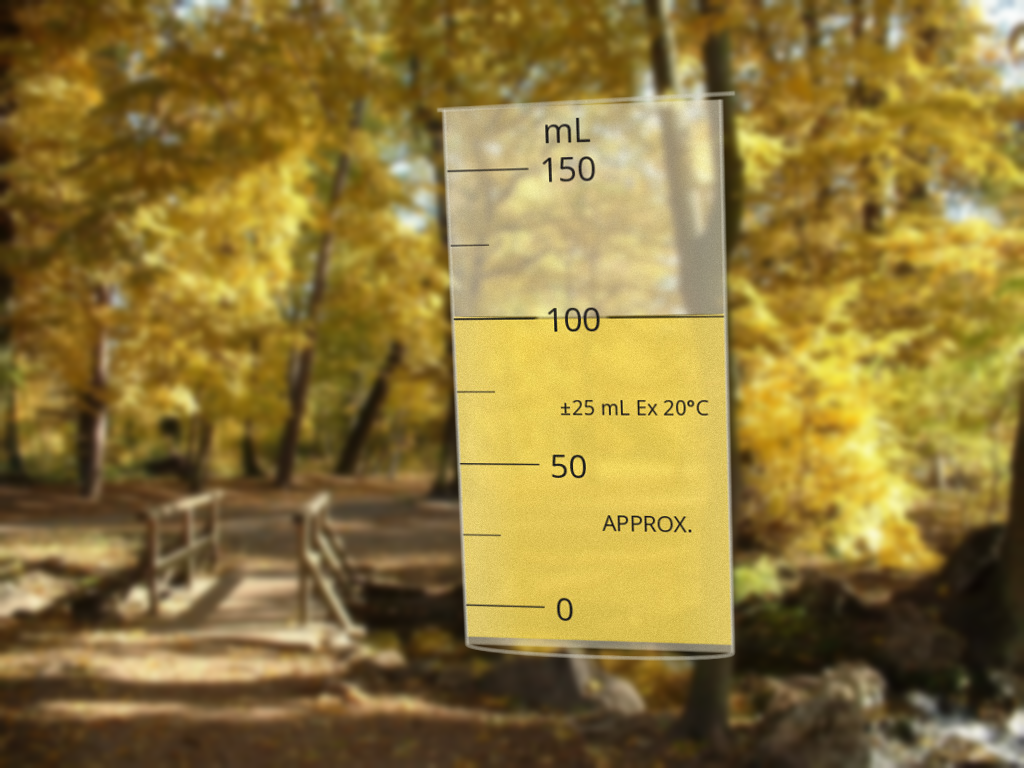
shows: 100 mL
